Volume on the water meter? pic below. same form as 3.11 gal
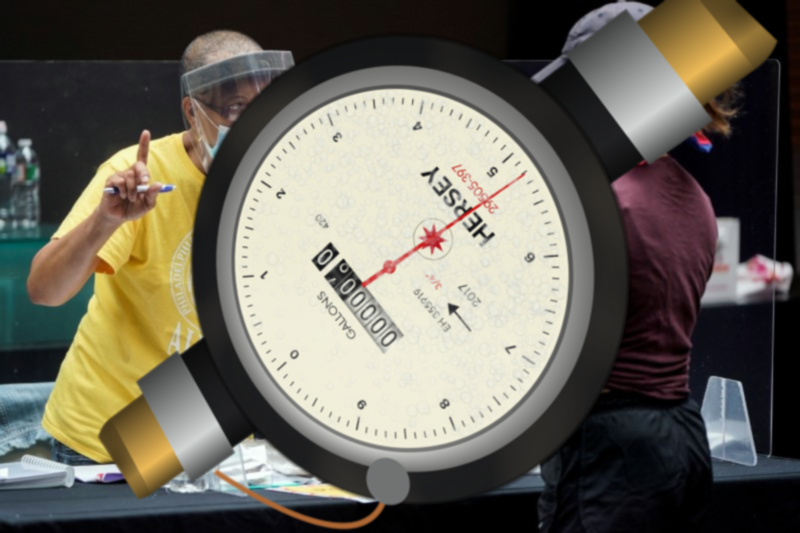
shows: 75.2 gal
